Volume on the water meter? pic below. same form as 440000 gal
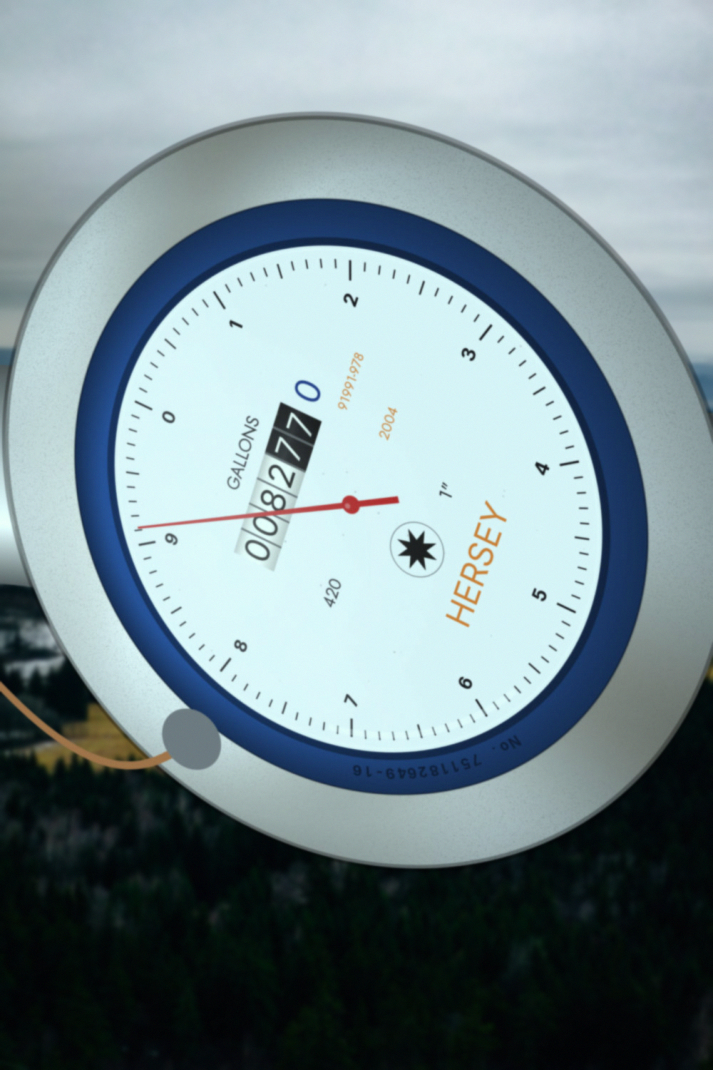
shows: 82769.1 gal
